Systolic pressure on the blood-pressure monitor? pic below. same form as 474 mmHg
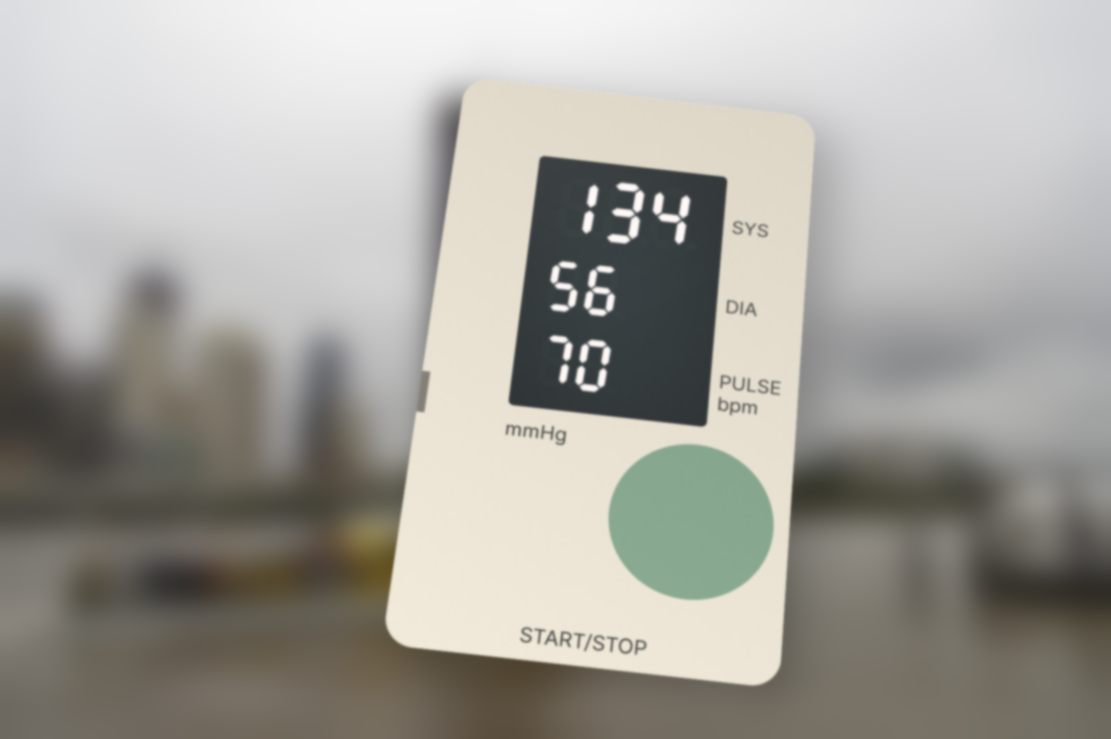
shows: 134 mmHg
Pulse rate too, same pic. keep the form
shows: 70 bpm
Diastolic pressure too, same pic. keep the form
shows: 56 mmHg
